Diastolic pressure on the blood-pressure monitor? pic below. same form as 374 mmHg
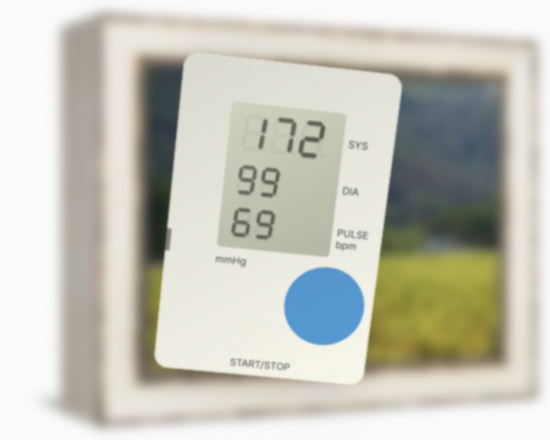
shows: 99 mmHg
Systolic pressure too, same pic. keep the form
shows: 172 mmHg
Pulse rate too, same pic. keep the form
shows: 69 bpm
